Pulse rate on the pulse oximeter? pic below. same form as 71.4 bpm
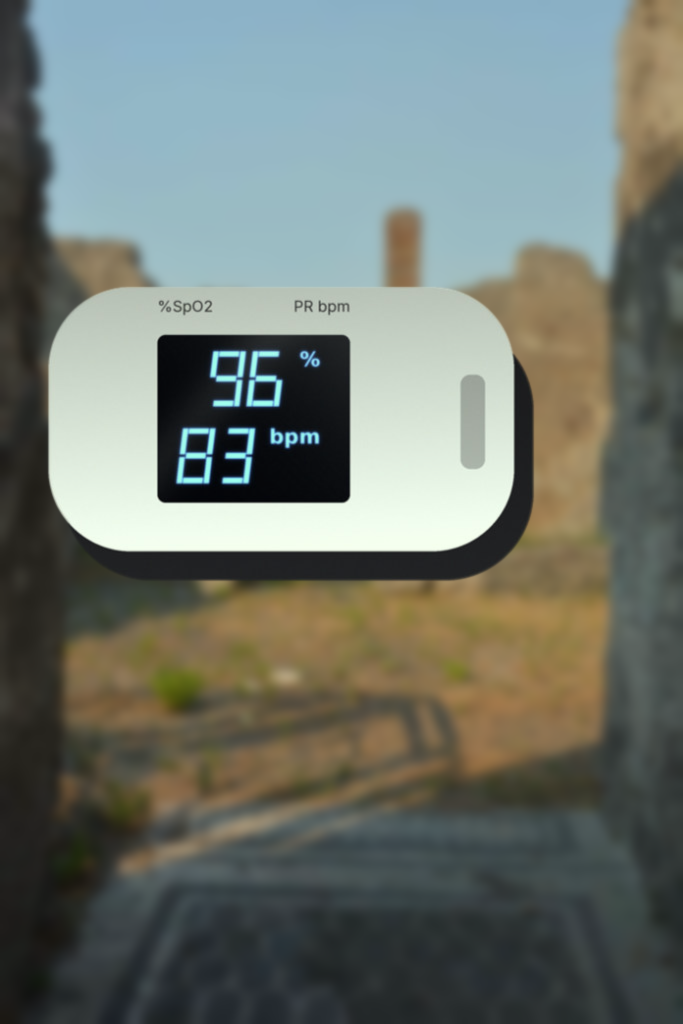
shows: 83 bpm
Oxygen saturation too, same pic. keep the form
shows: 96 %
